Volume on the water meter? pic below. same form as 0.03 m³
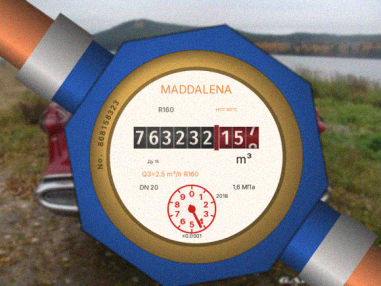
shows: 763232.1574 m³
